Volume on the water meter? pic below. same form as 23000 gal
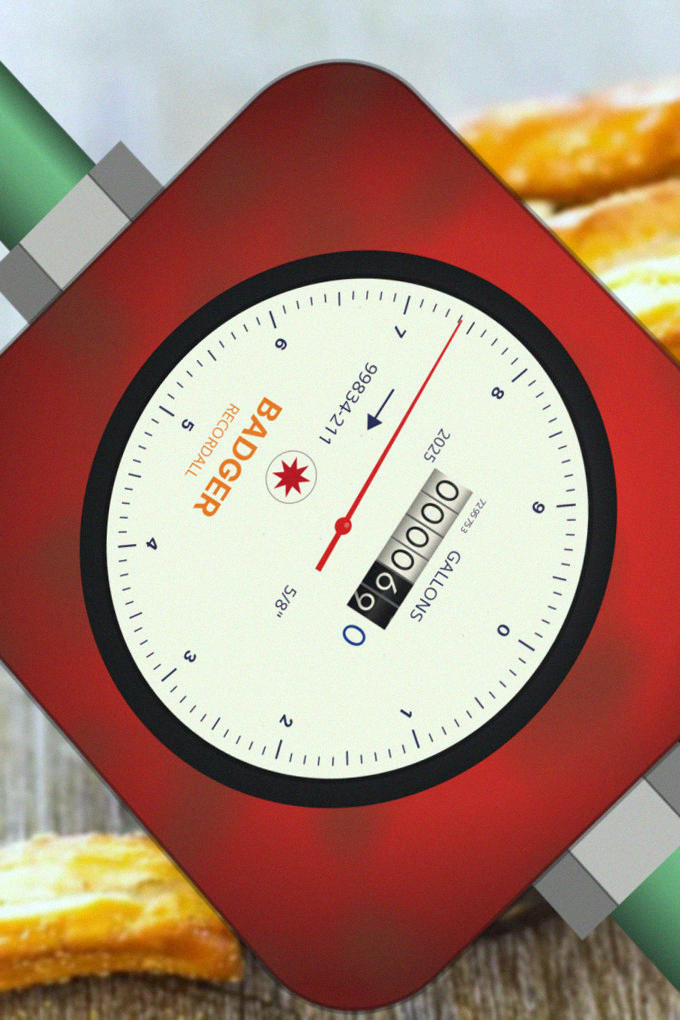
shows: 687.4 gal
